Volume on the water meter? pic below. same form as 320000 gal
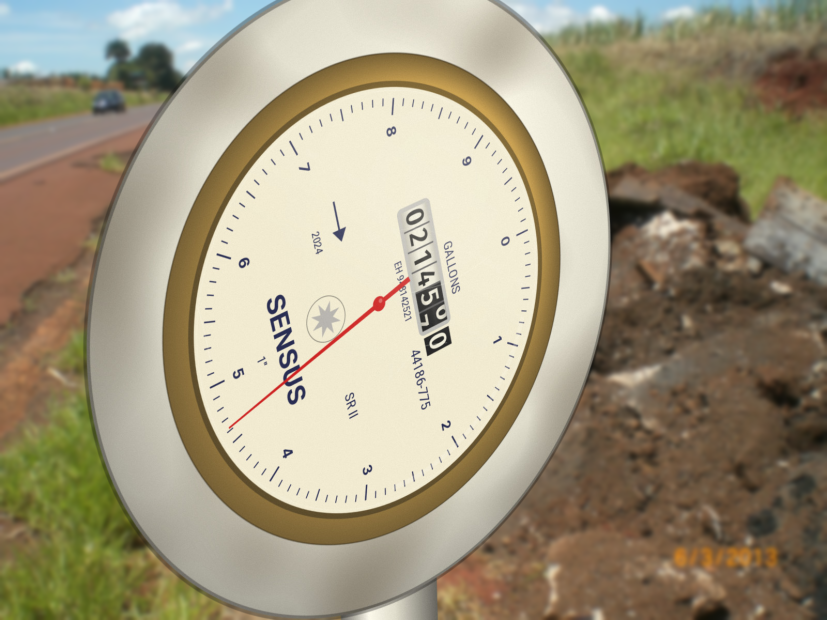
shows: 214564.6 gal
